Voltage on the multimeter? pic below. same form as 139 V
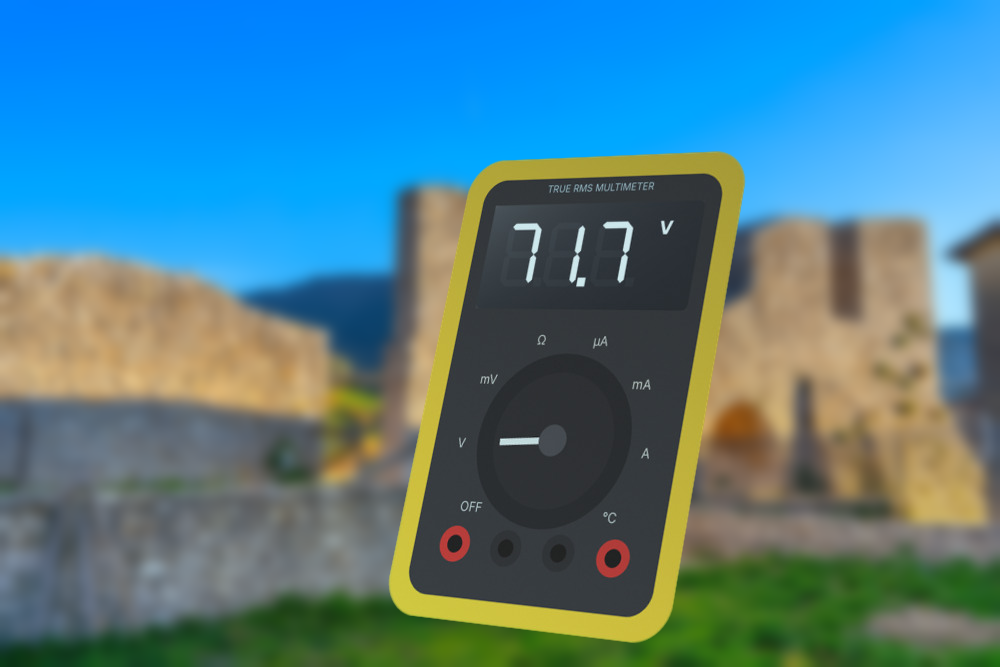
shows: 71.7 V
